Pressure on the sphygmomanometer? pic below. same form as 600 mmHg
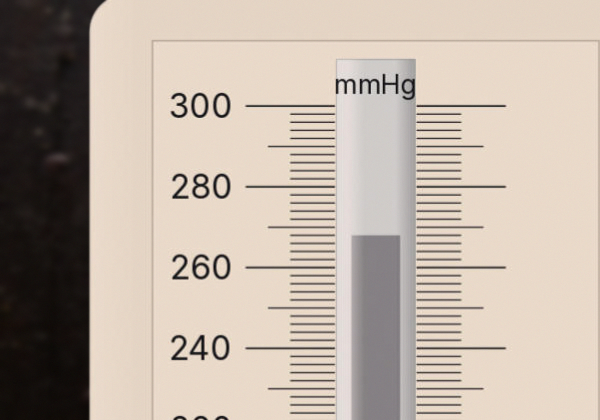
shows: 268 mmHg
